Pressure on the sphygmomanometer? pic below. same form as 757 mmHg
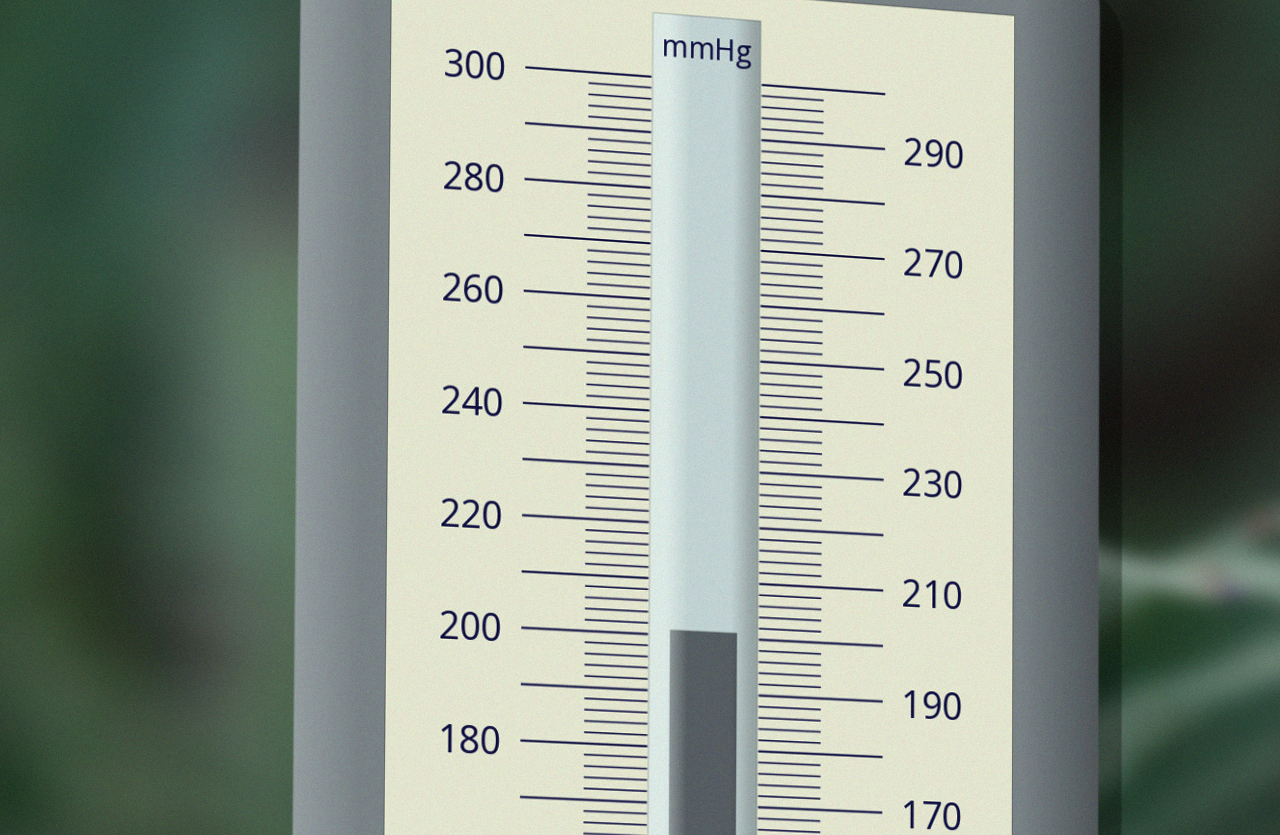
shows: 201 mmHg
